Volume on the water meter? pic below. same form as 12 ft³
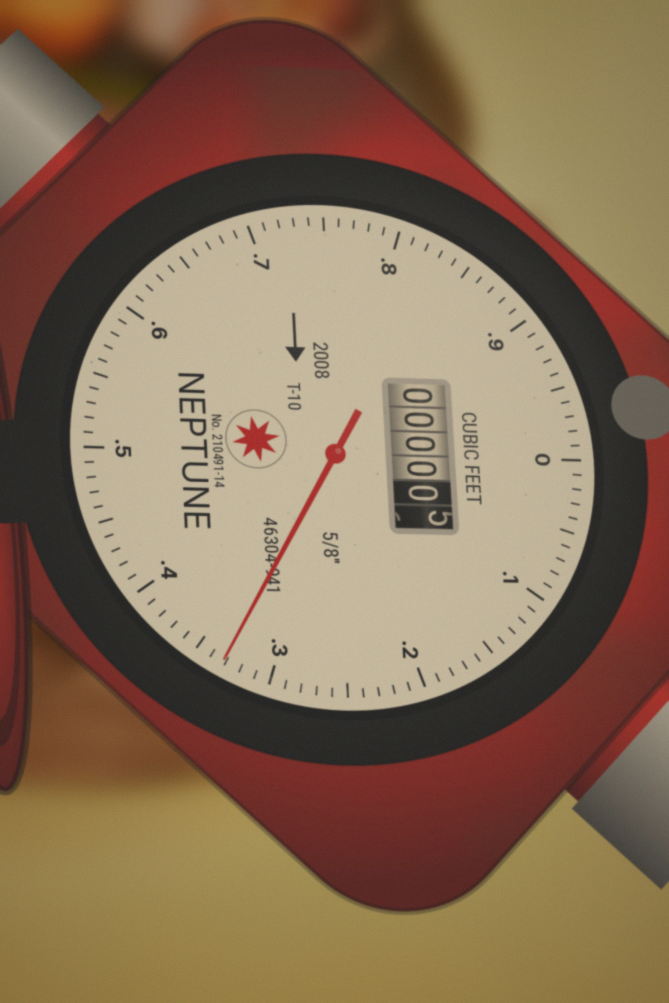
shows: 5.33 ft³
